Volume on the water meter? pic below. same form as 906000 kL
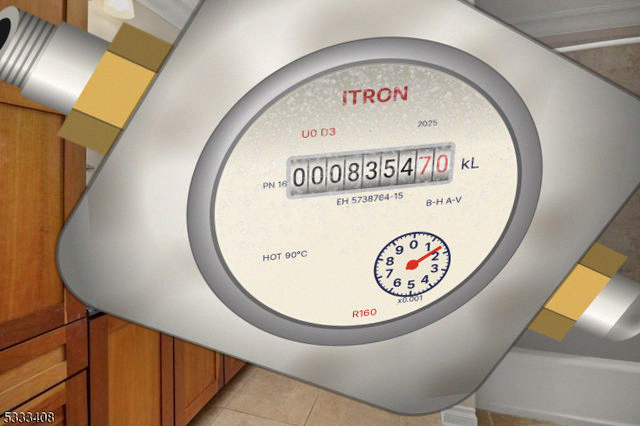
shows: 8354.701 kL
